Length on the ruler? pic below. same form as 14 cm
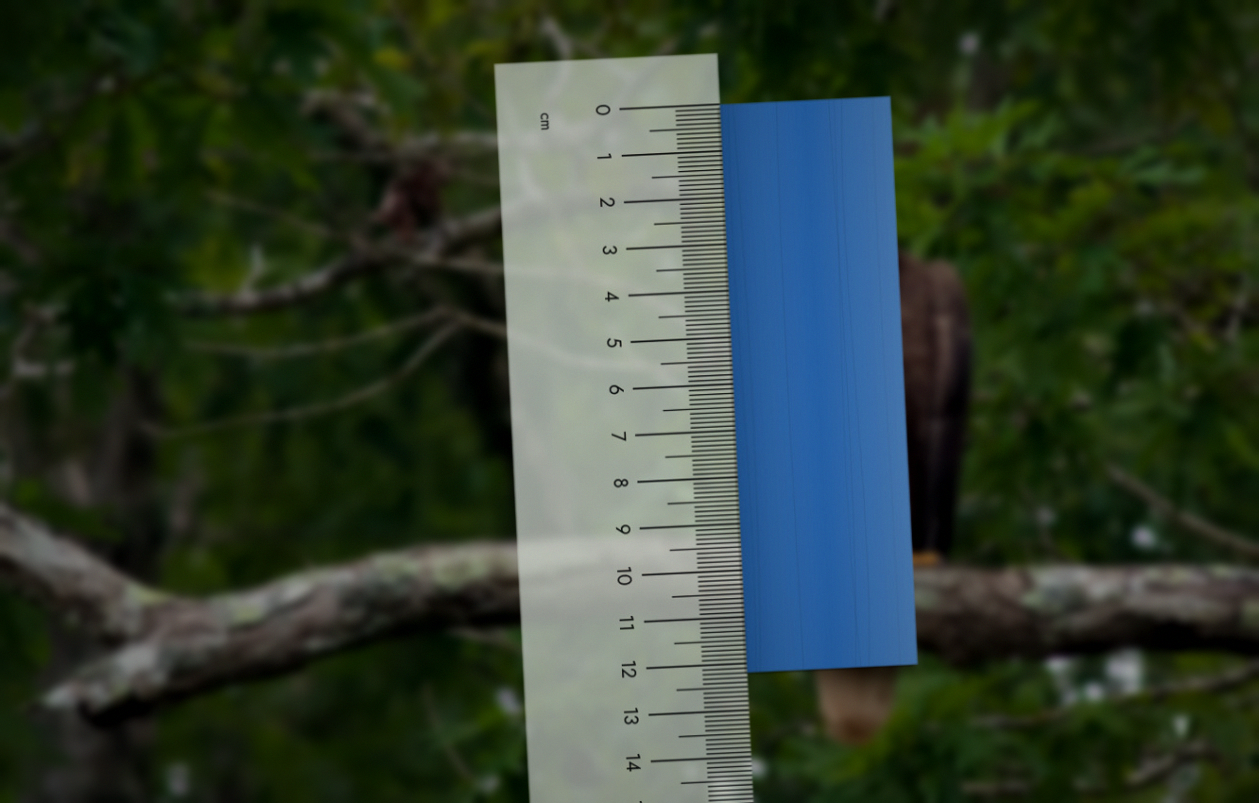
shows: 12.2 cm
